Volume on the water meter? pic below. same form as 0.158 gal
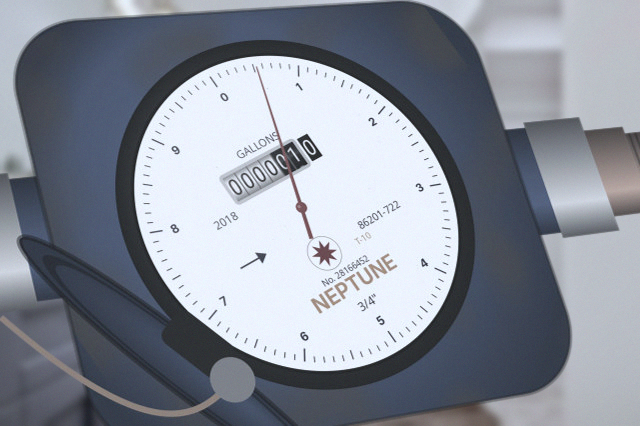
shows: 10.5 gal
